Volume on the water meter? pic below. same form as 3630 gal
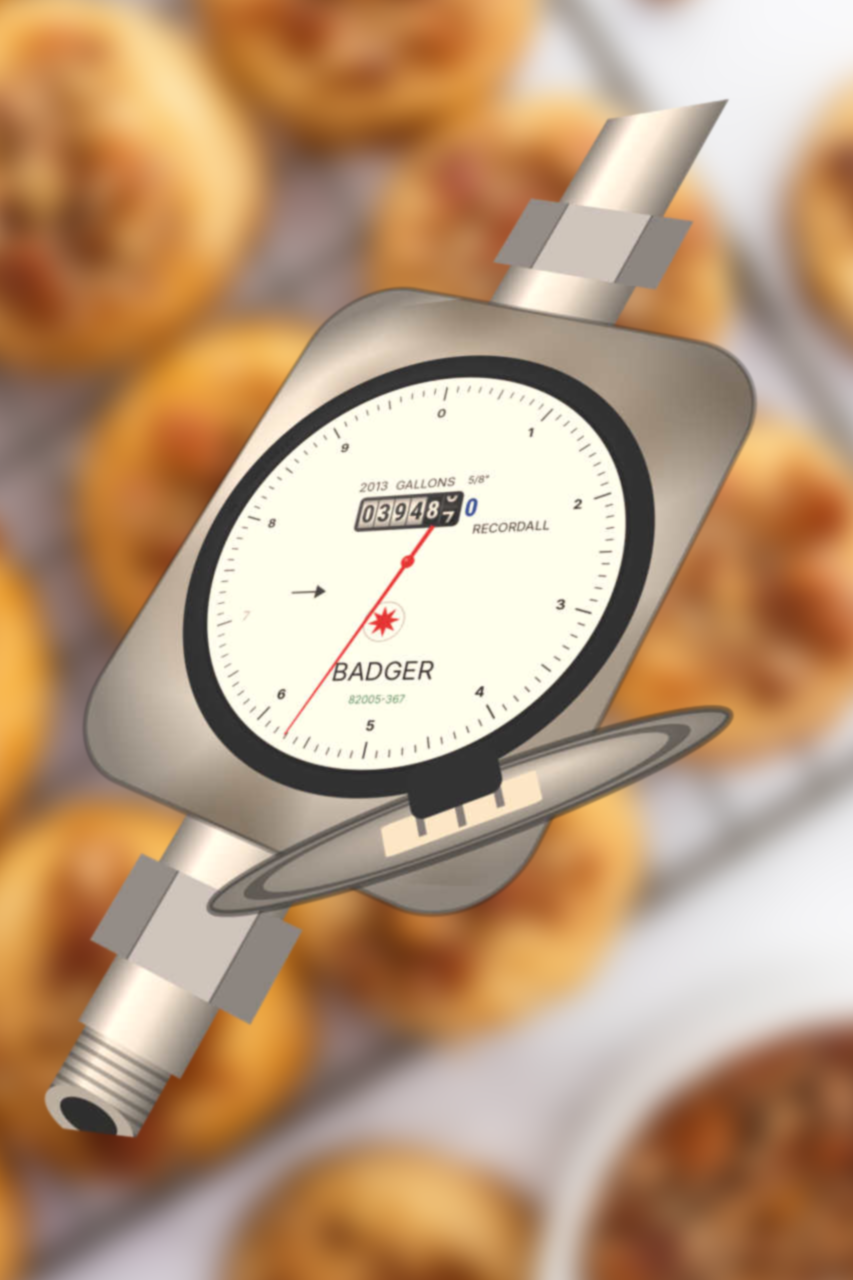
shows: 394865.7 gal
